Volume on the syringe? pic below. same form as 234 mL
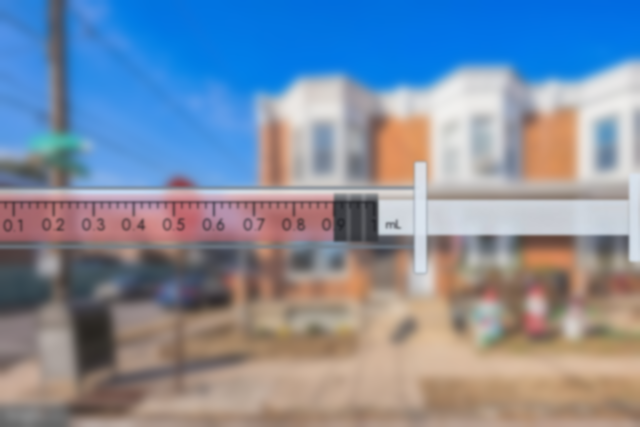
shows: 0.9 mL
